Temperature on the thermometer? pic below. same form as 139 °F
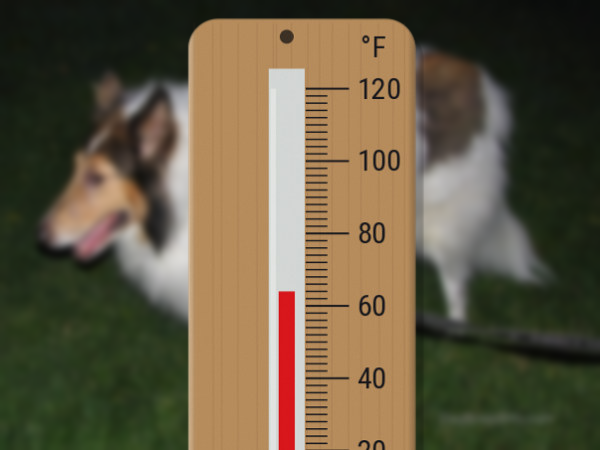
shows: 64 °F
